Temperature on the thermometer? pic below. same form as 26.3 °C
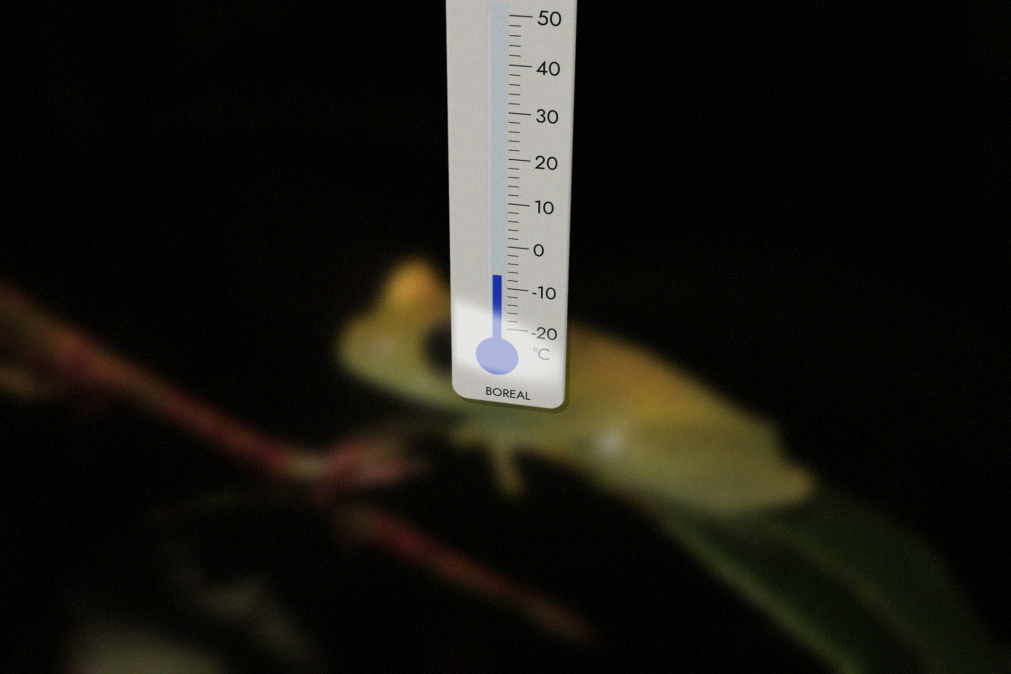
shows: -7 °C
